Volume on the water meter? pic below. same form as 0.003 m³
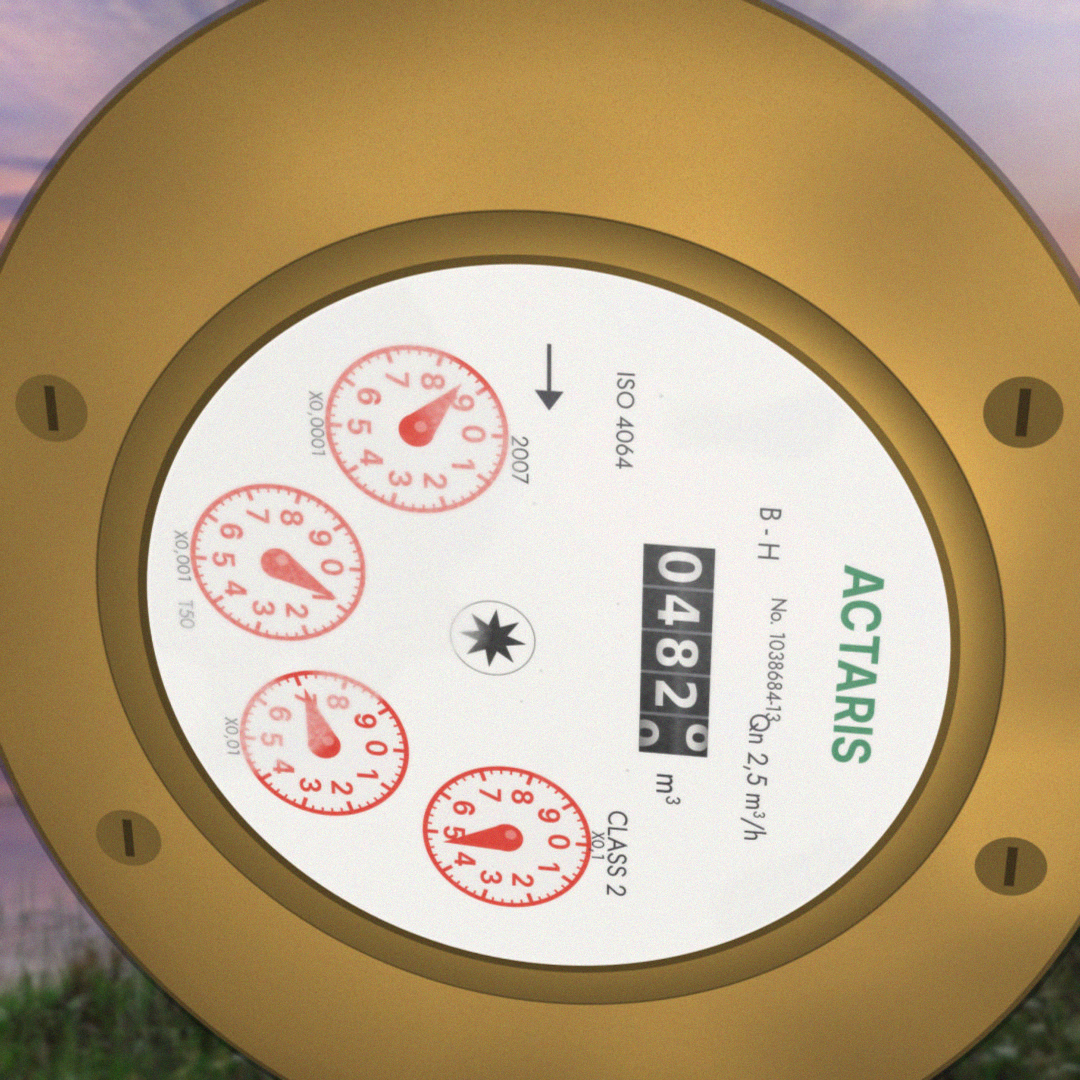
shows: 4828.4708 m³
